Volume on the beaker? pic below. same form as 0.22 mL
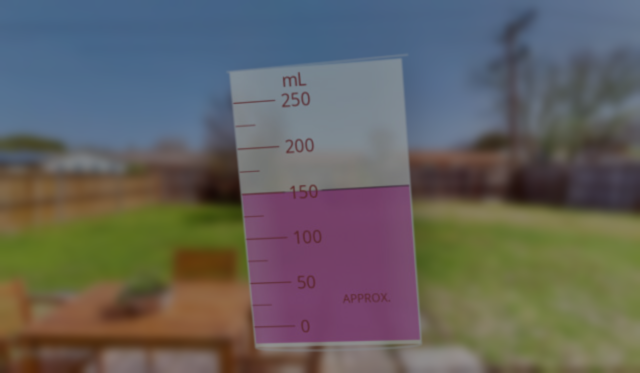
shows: 150 mL
